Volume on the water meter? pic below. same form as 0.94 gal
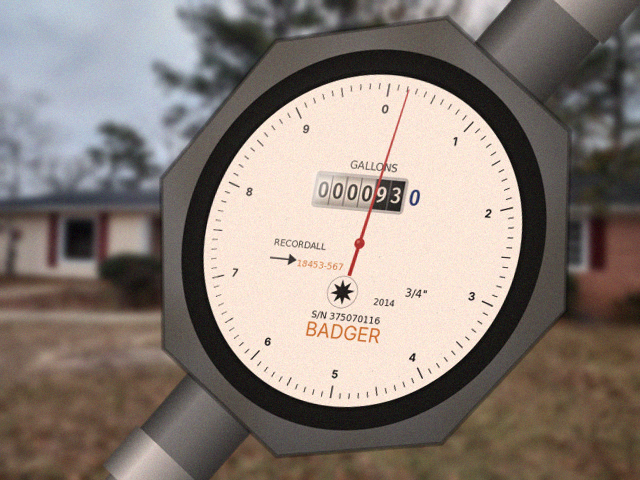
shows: 930.2 gal
